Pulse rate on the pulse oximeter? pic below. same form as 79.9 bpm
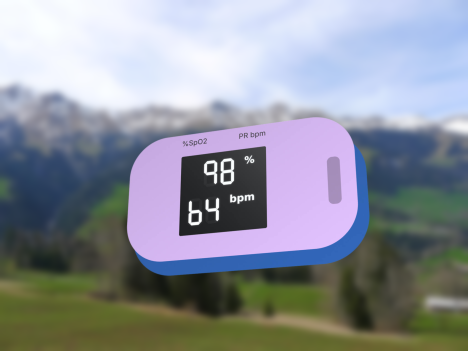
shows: 64 bpm
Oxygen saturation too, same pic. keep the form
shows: 98 %
